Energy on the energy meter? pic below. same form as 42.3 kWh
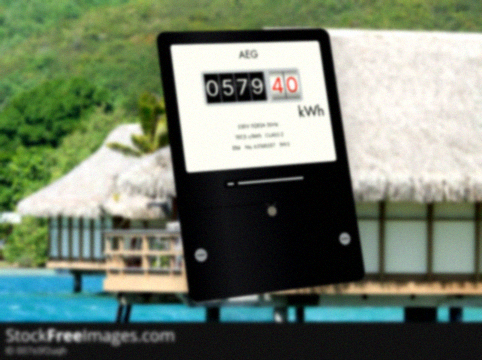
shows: 579.40 kWh
